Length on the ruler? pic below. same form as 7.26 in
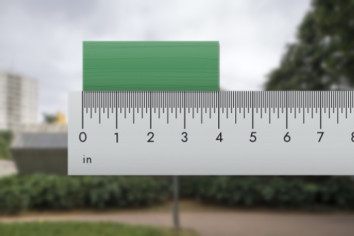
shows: 4 in
